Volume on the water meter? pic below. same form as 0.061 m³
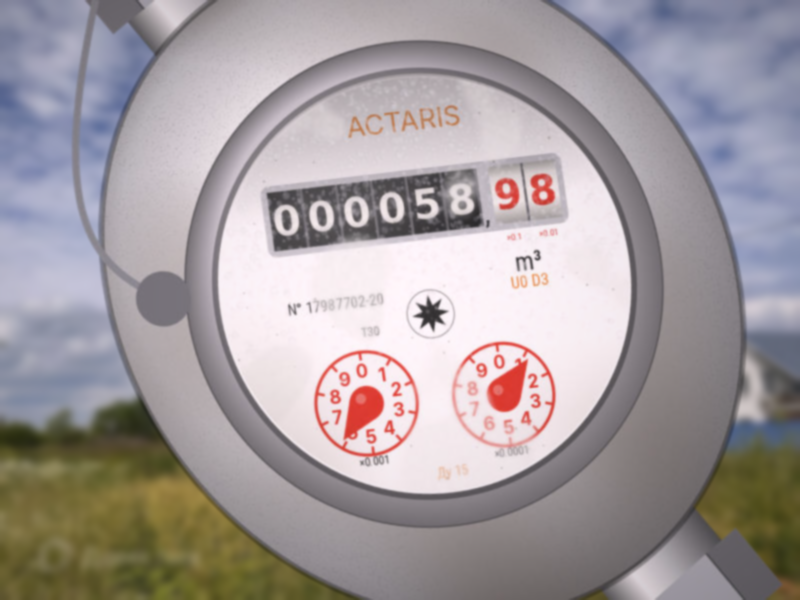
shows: 58.9861 m³
